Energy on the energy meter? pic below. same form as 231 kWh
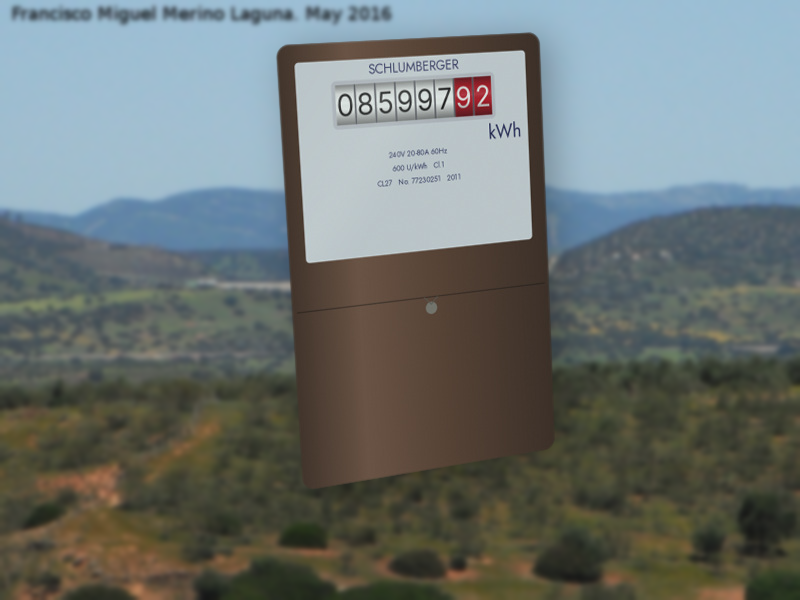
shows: 85997.92 kWh
